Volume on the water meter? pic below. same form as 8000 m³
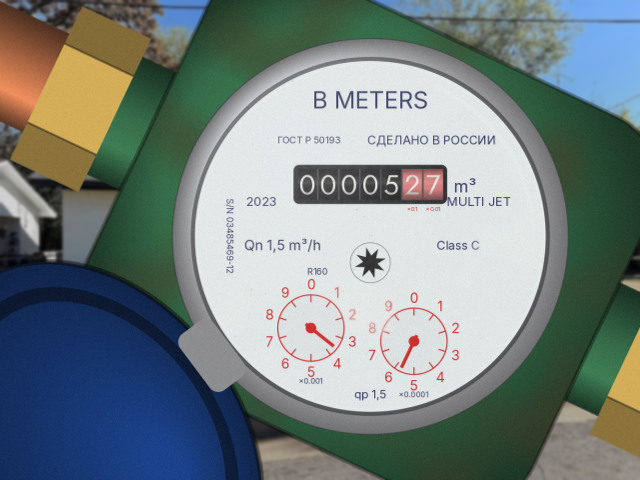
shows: 5.2735 m³
